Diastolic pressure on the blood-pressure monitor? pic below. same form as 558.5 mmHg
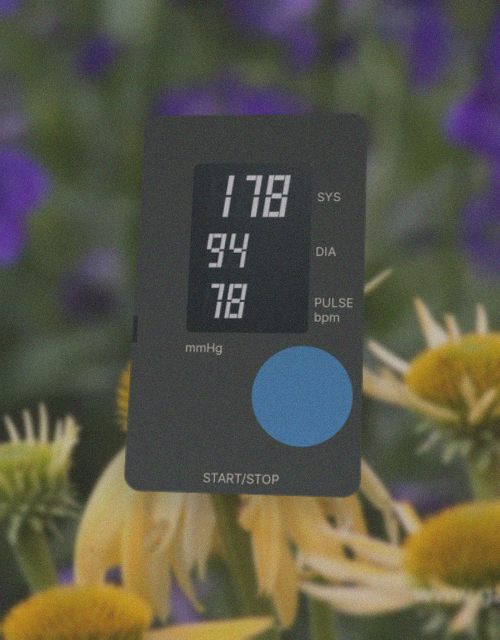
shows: 94 mmHg
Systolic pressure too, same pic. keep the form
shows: 178 mmHg
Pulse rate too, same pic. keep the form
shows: 78 bpm
